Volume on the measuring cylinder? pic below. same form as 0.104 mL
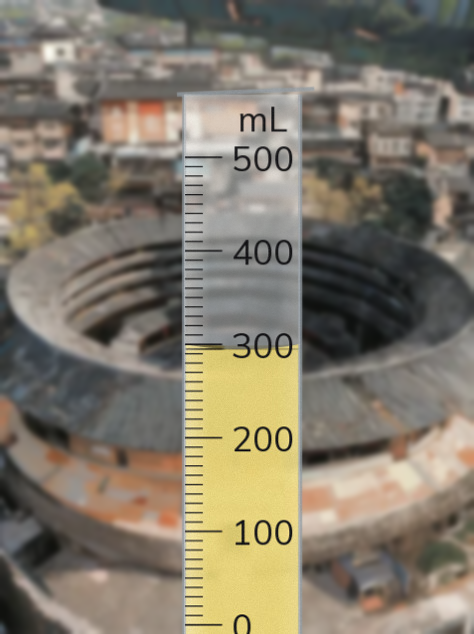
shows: 295 mL
